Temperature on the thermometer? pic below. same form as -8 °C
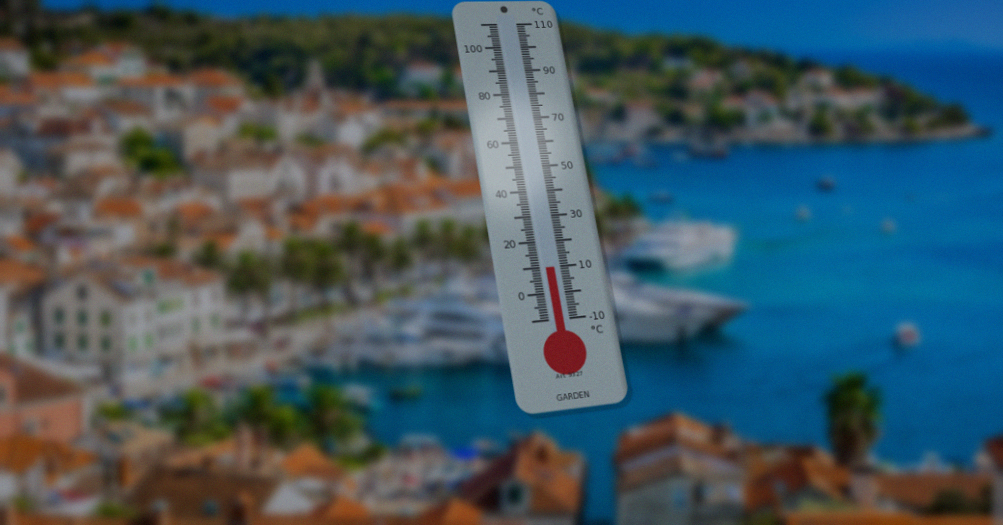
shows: 10 °C
